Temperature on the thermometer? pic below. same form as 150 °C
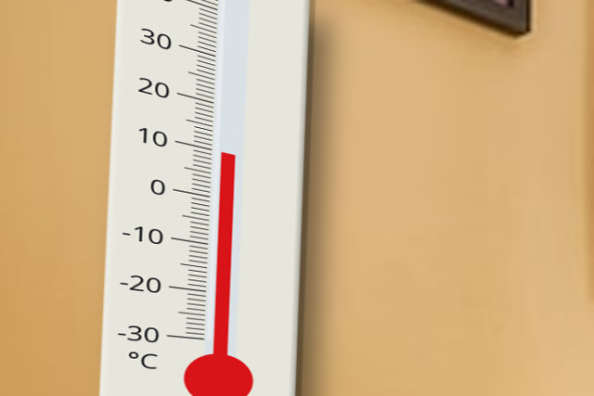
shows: 10 °C
